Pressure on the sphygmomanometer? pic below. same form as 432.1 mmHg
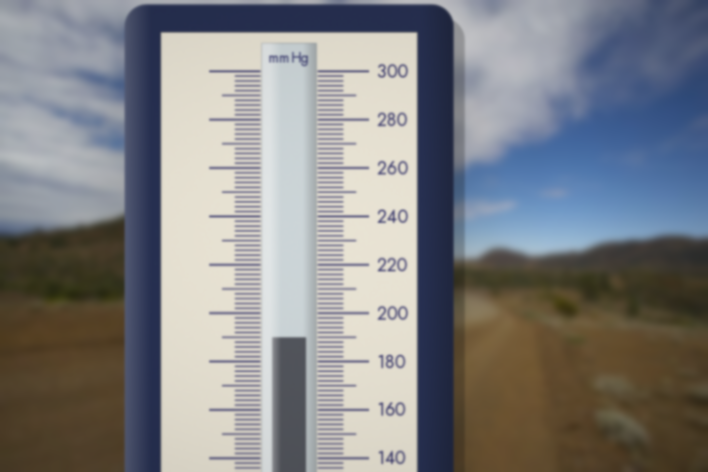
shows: 190 mmHg
